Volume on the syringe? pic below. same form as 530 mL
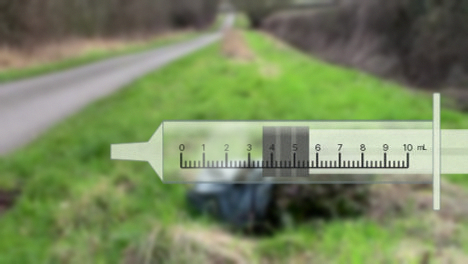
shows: 3.6 mL
